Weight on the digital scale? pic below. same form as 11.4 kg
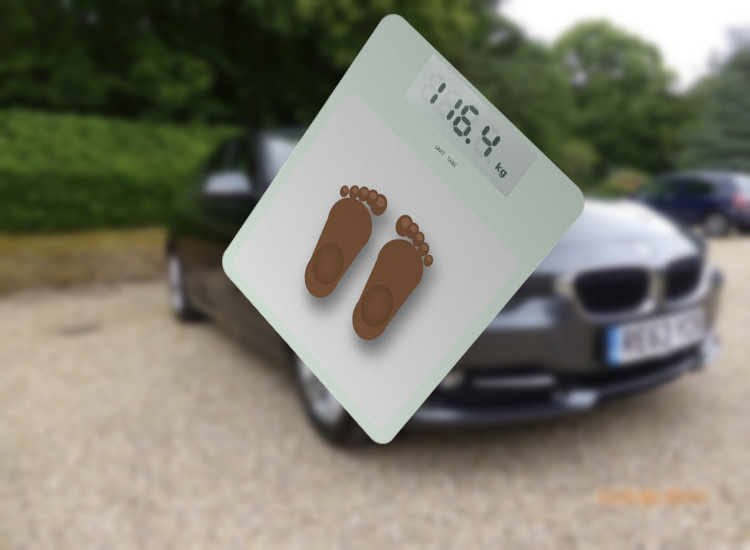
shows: 116.4 kg
